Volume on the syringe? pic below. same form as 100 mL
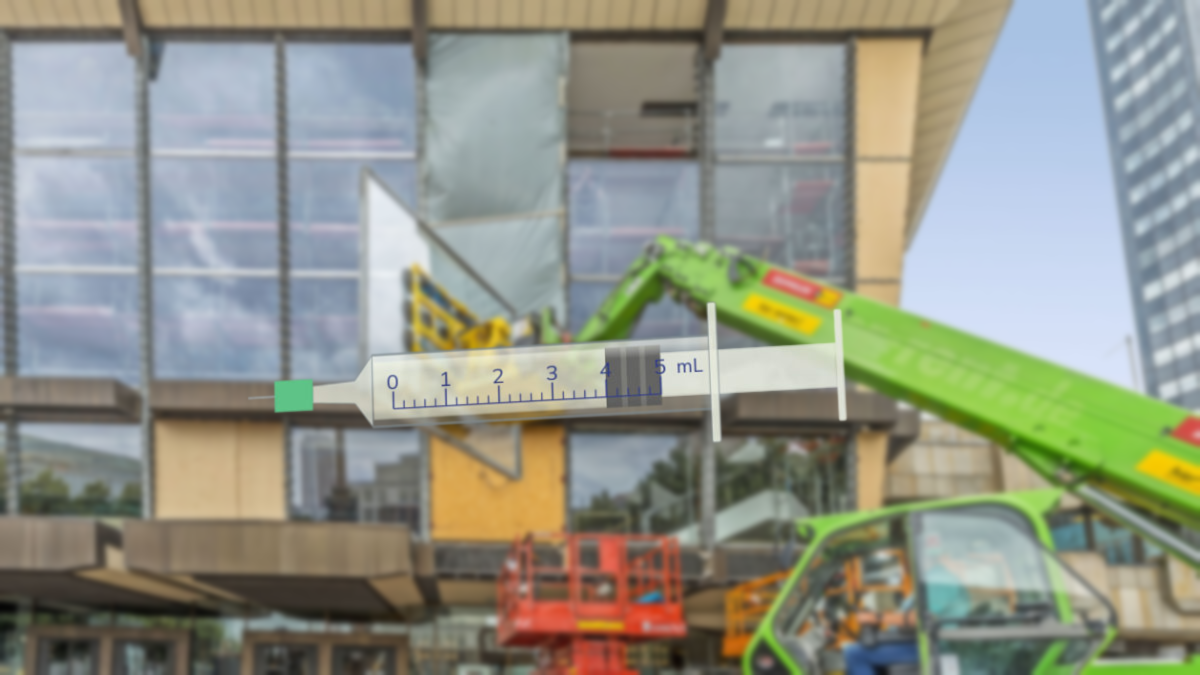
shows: 4 mL
